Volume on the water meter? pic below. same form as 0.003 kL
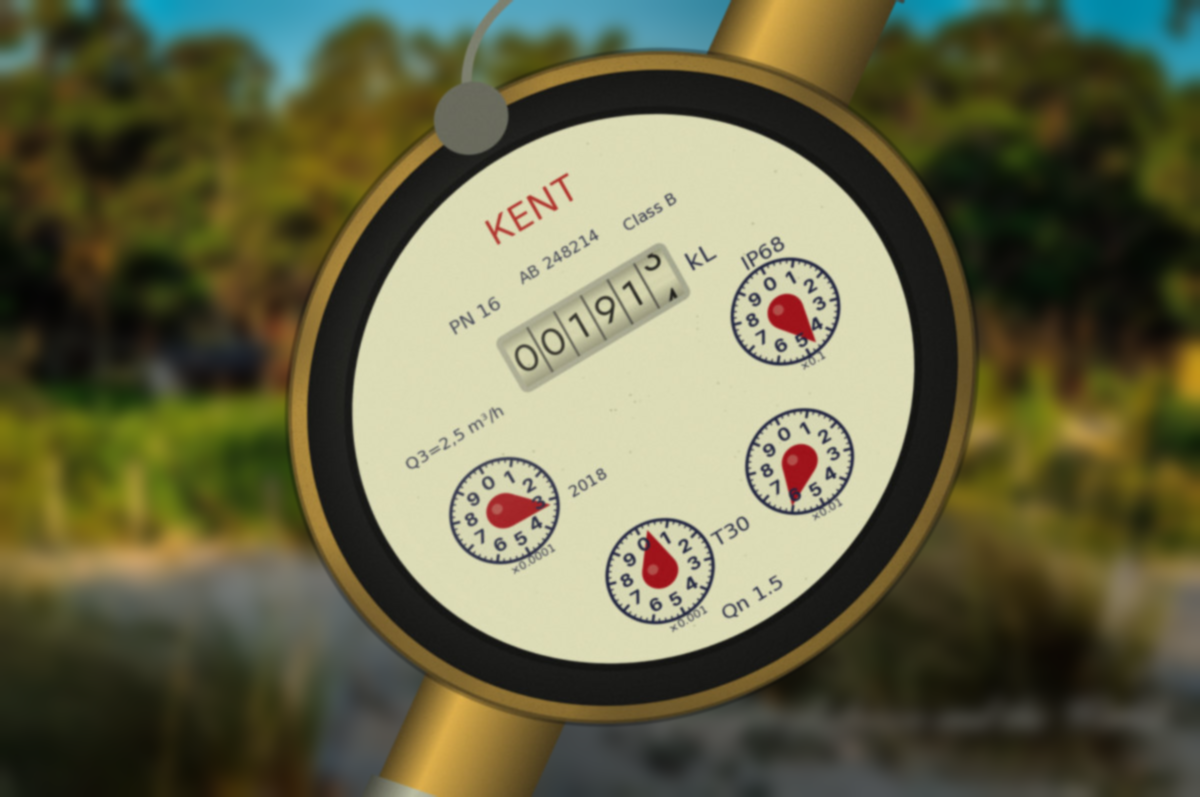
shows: 1913.4603 kL
